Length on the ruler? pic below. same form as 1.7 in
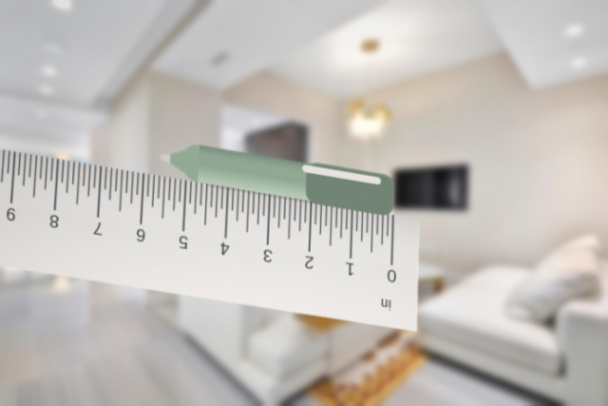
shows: 5.625 in
